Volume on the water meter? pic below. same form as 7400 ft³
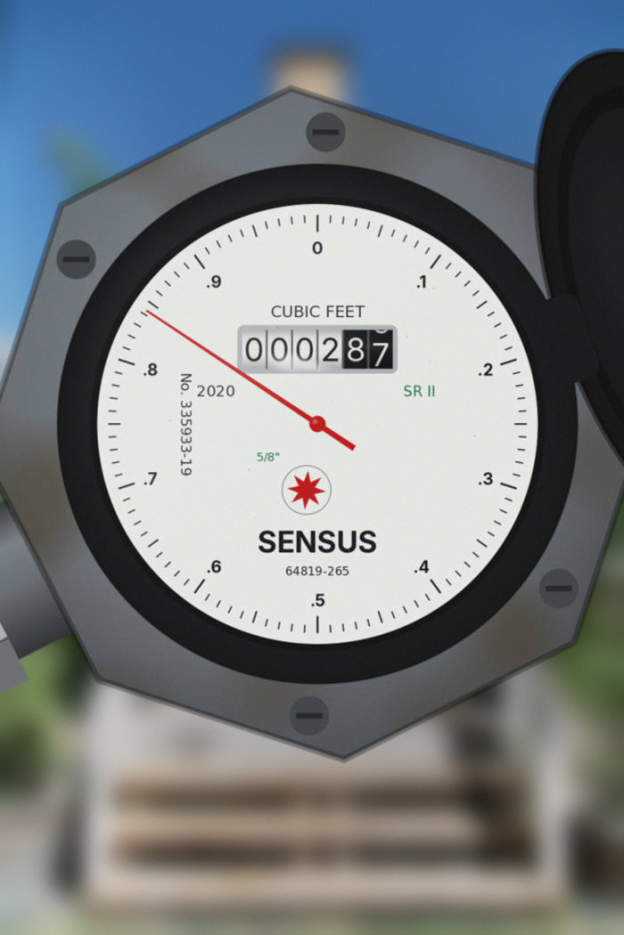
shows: 286.84 ft³
